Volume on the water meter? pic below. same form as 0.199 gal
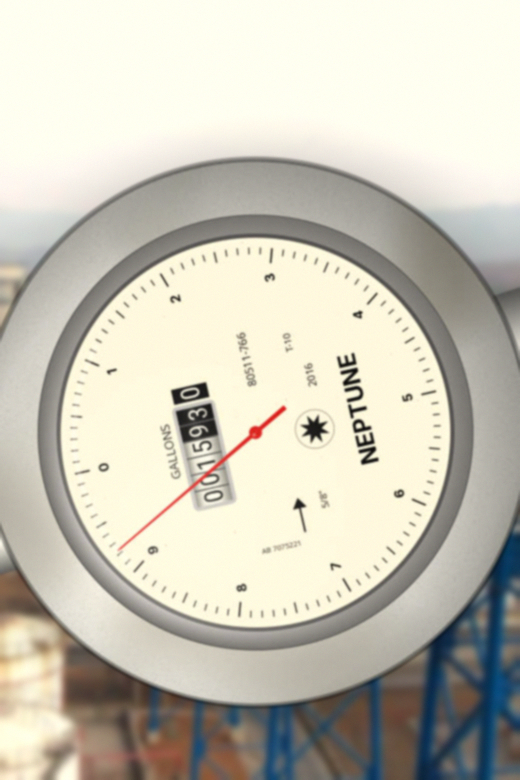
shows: 15929.2 gal
